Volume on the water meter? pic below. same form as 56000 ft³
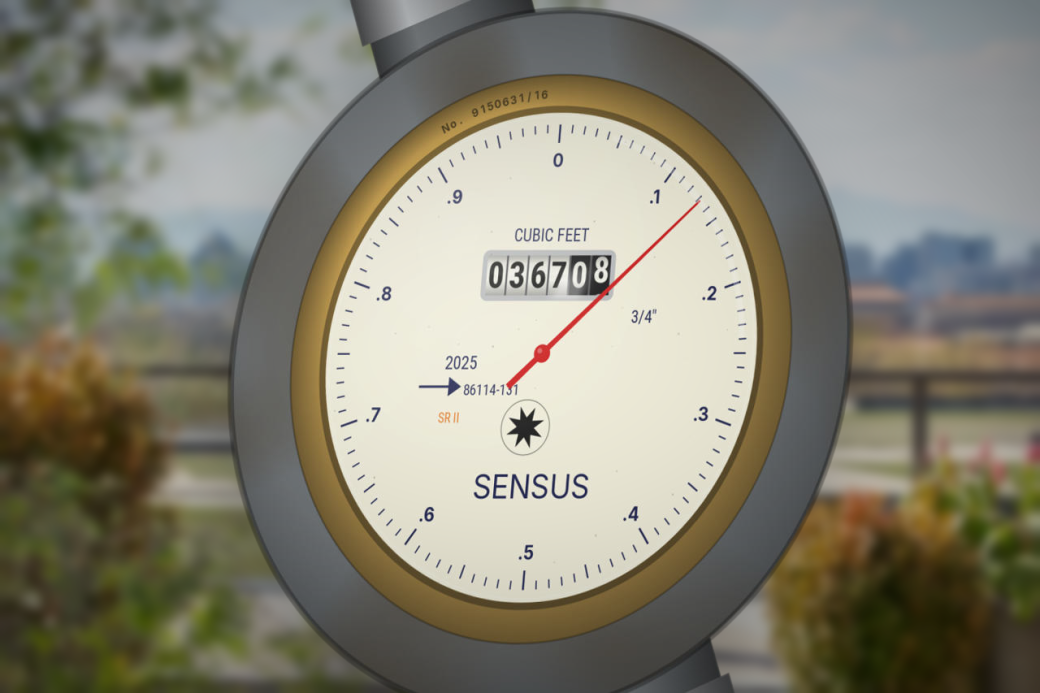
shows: 36708.13 ft³
